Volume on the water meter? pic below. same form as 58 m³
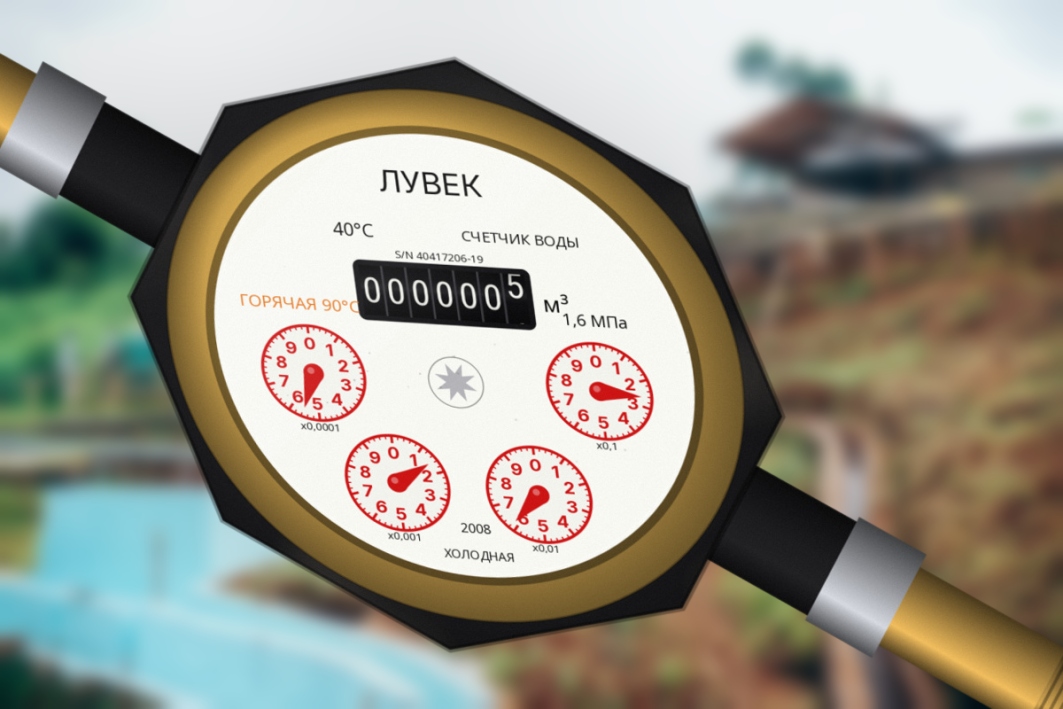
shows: 5.2615 m³
